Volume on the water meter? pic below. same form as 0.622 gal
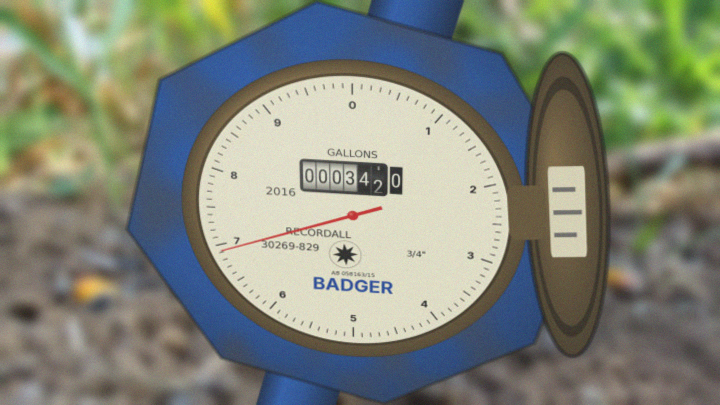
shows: 3416.9 gal
